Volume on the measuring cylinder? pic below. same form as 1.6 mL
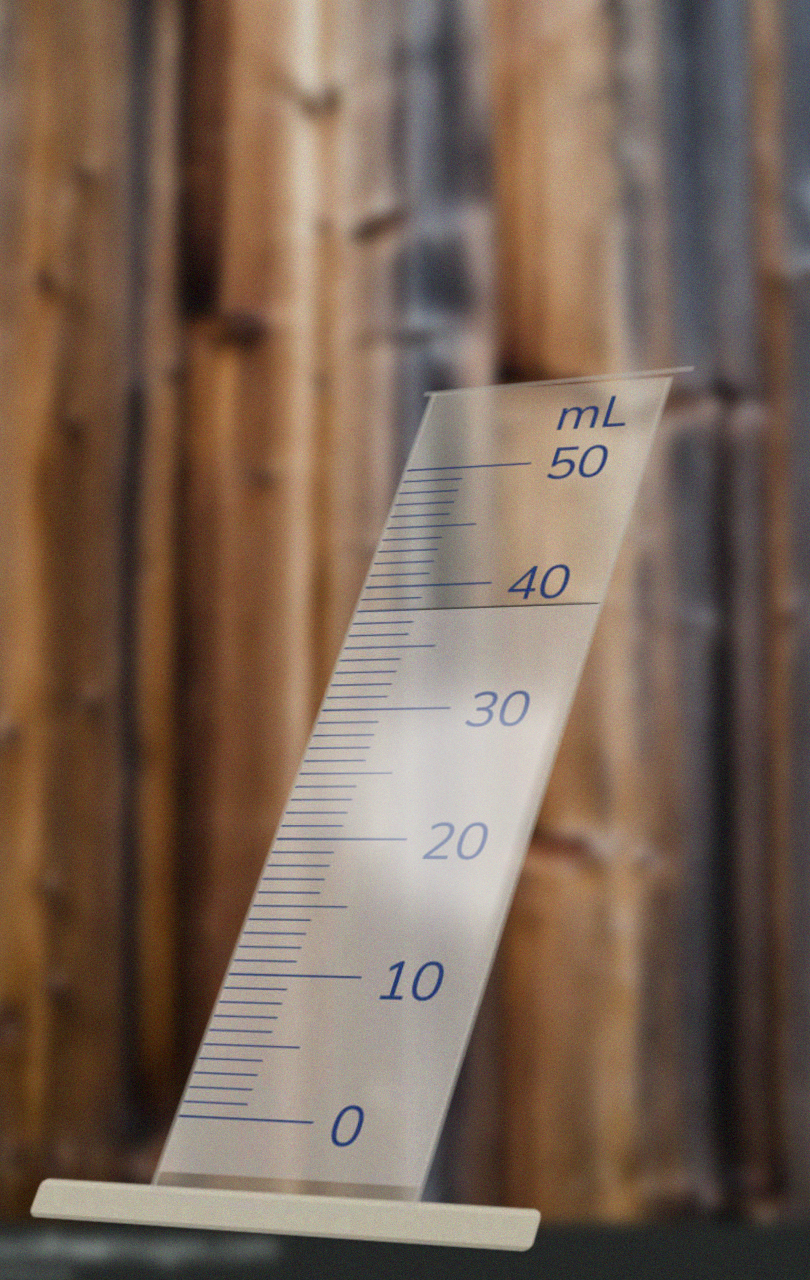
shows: 38 mL
